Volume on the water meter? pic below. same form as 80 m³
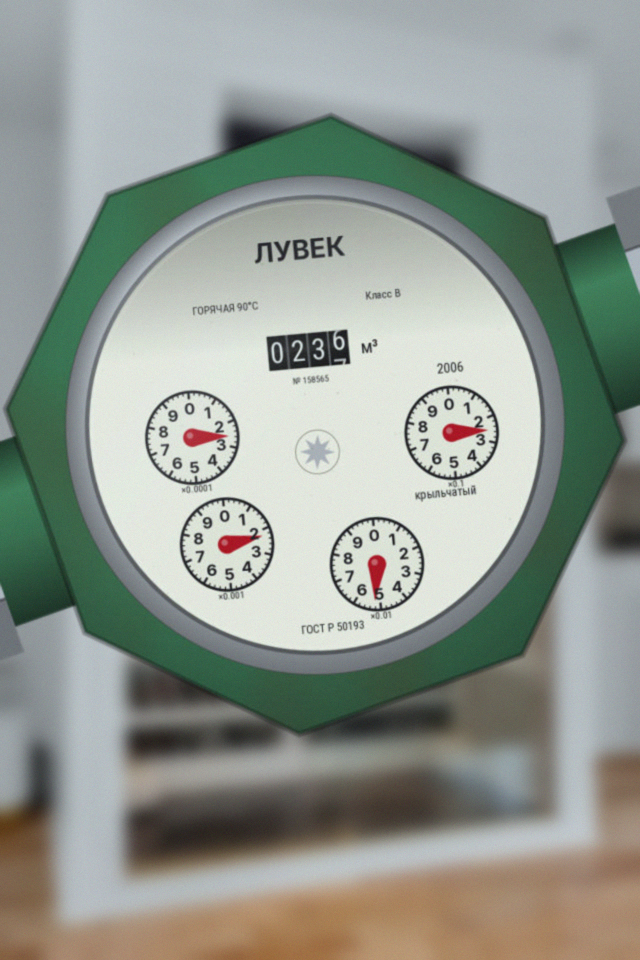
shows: 236.2522 m³
